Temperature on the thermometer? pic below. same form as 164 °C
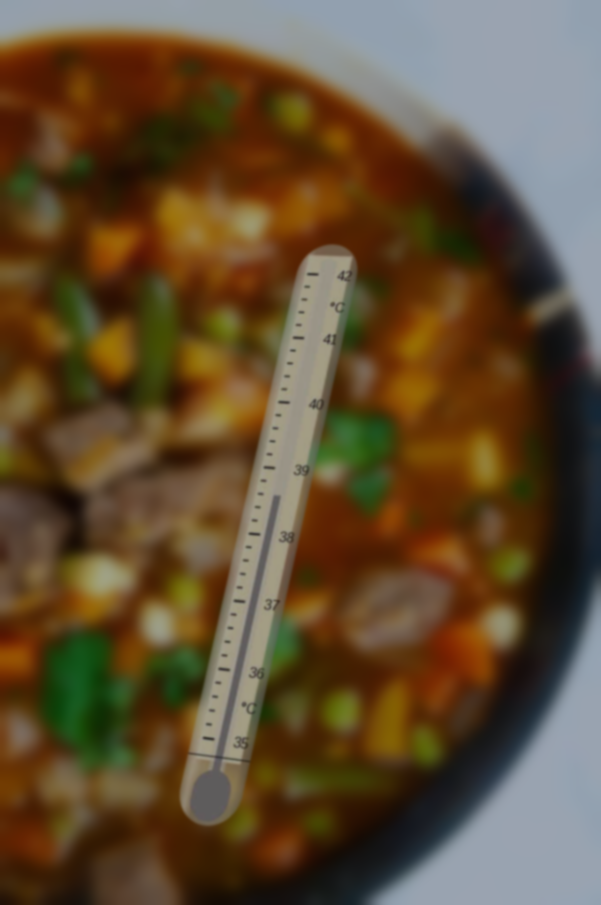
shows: 38.6 °C
